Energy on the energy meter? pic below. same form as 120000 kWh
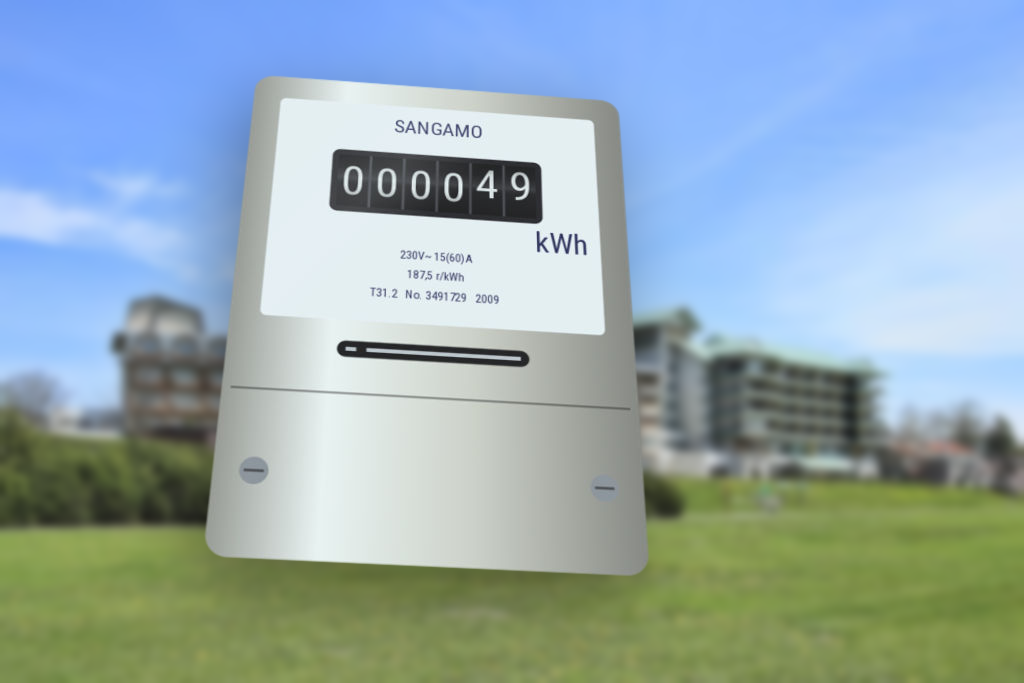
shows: 49 kWh
